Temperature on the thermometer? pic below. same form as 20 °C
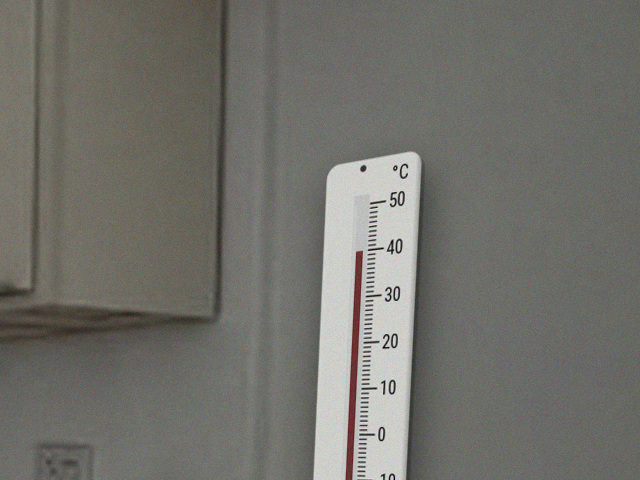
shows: 40 °C
